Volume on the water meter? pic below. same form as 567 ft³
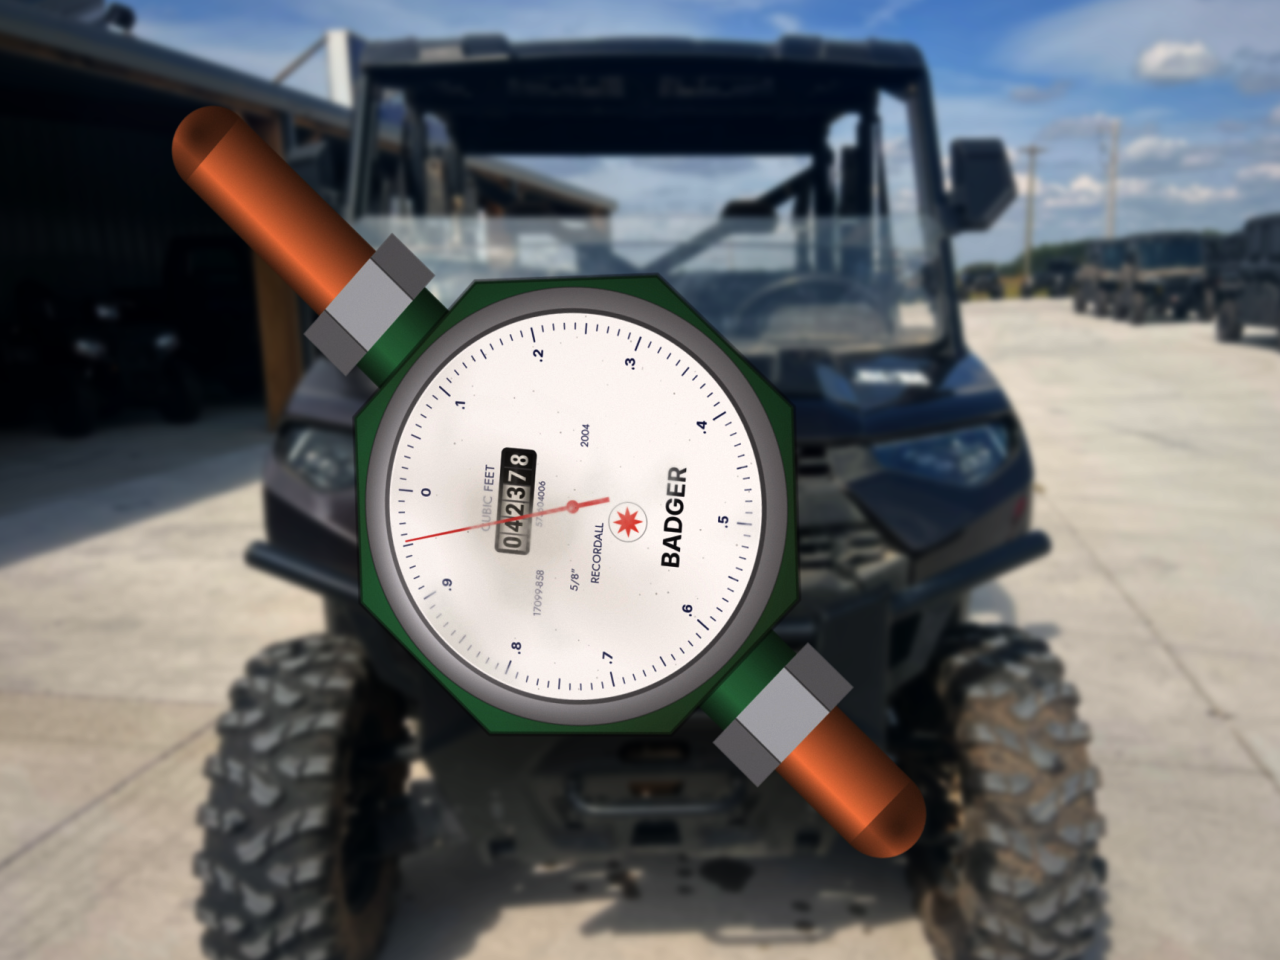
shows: 42377.95 ft³
